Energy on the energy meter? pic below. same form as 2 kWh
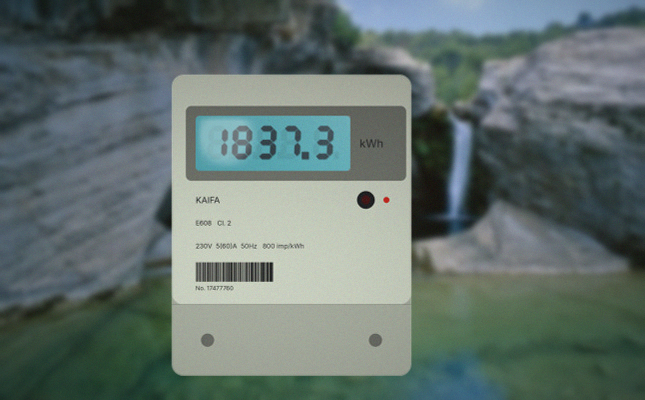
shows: 1837.3 kWh
